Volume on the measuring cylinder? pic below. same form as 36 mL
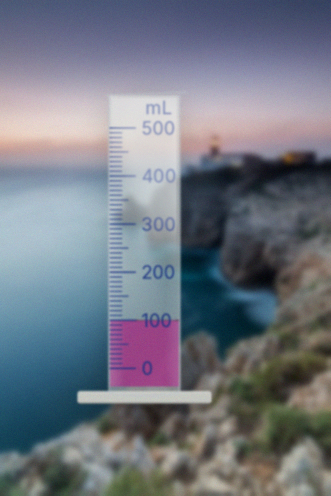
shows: 100 mL
